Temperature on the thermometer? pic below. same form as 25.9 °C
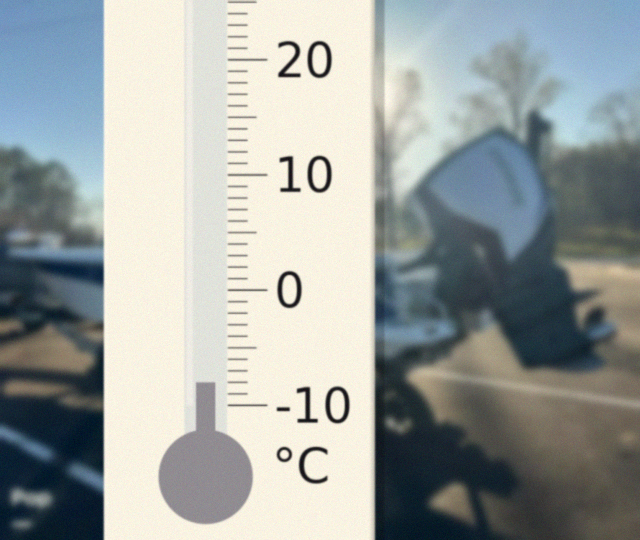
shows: -8 °C
